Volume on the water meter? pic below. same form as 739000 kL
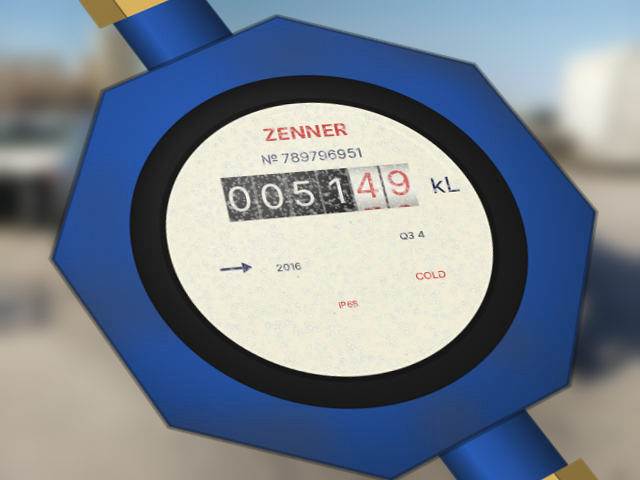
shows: 51.49 kL
